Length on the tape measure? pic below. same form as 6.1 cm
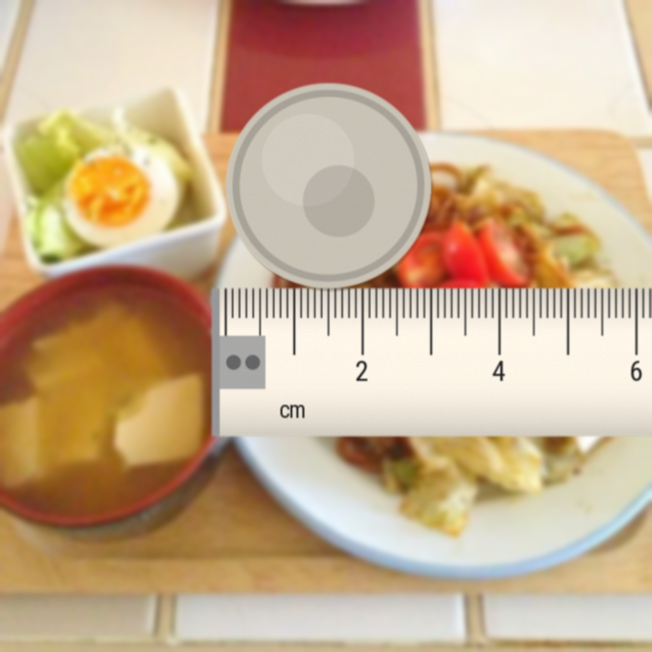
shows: 3 cm
